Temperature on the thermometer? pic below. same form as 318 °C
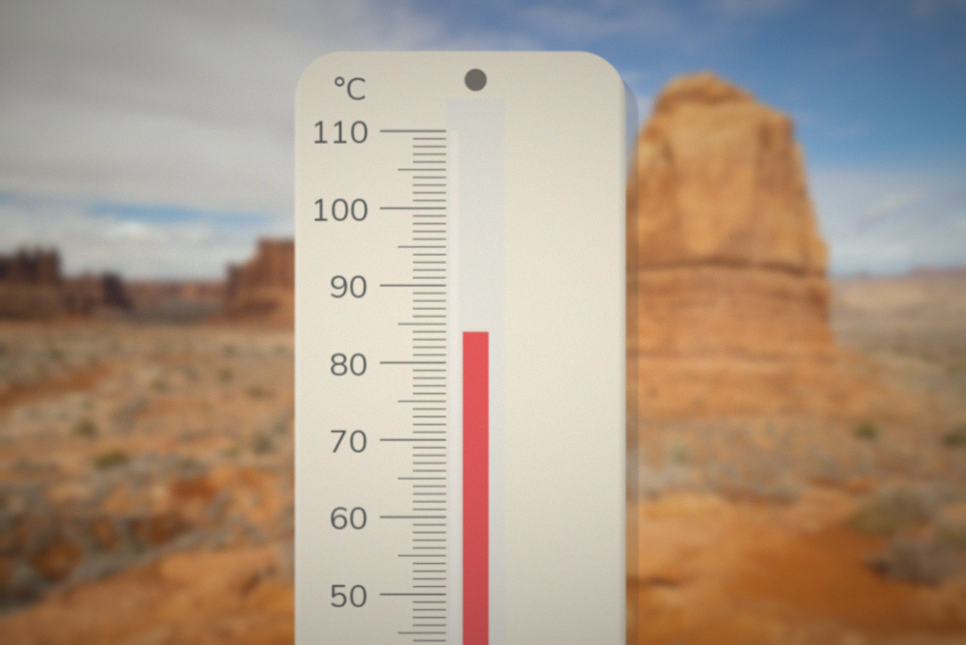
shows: 84 °C
